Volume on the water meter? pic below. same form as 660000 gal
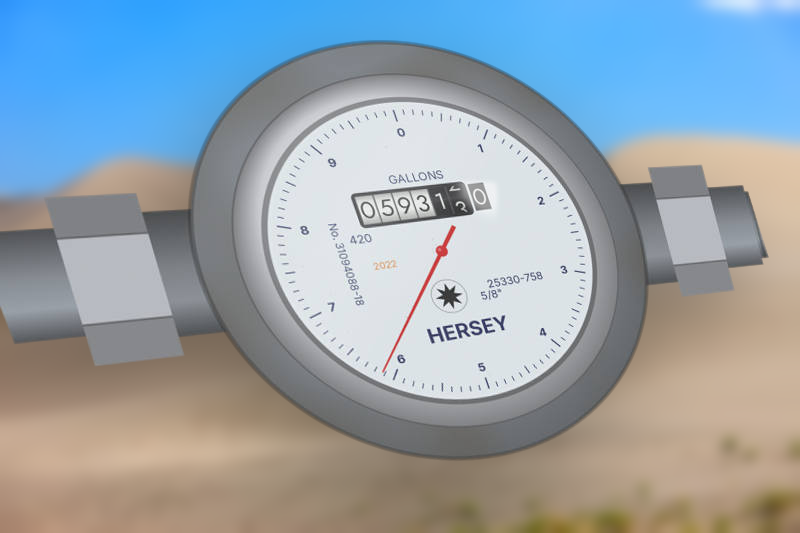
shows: 593126.1 gal
